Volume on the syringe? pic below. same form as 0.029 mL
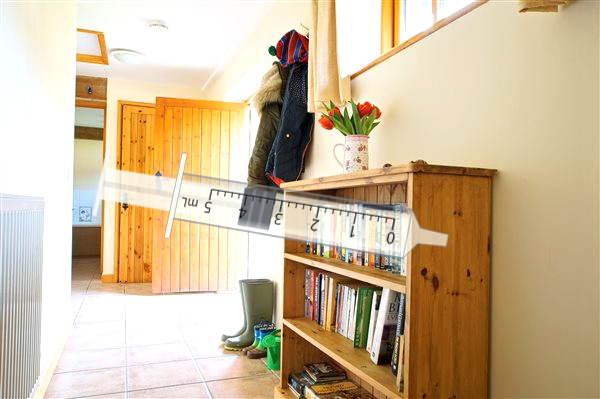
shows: 3.2 mL
